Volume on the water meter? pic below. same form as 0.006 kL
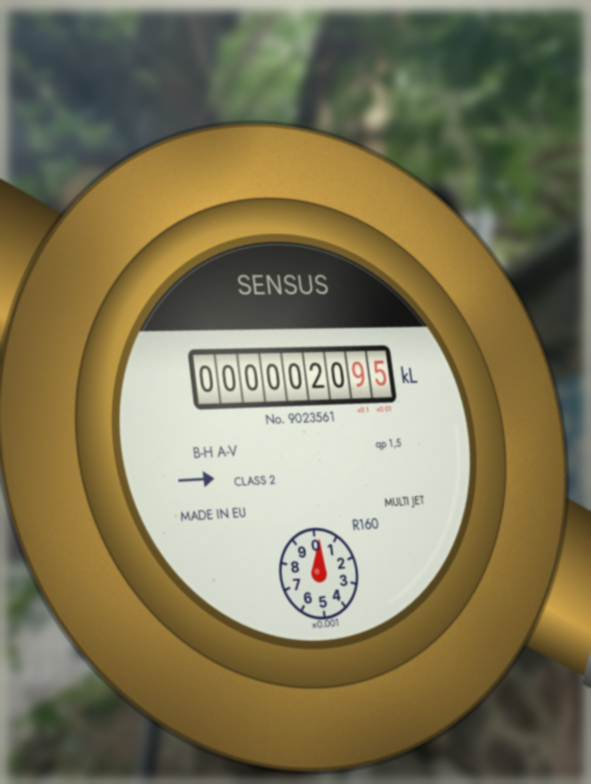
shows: 20.950 kL
